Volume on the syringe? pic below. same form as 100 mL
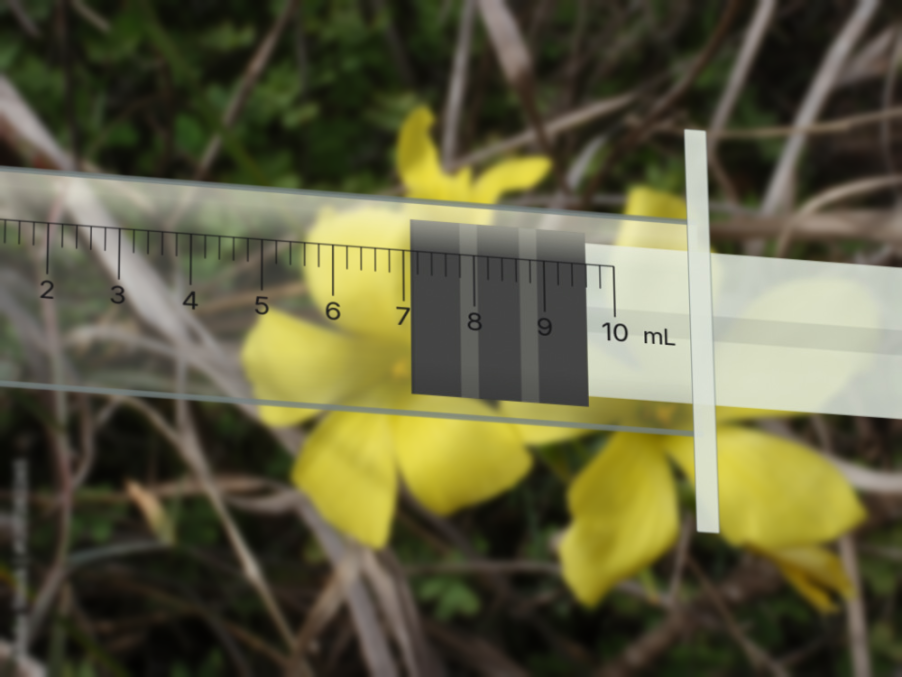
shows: 7.1 mL
